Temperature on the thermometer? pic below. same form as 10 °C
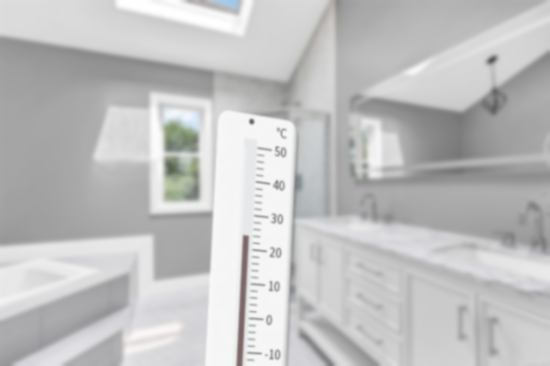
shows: 24 °C
